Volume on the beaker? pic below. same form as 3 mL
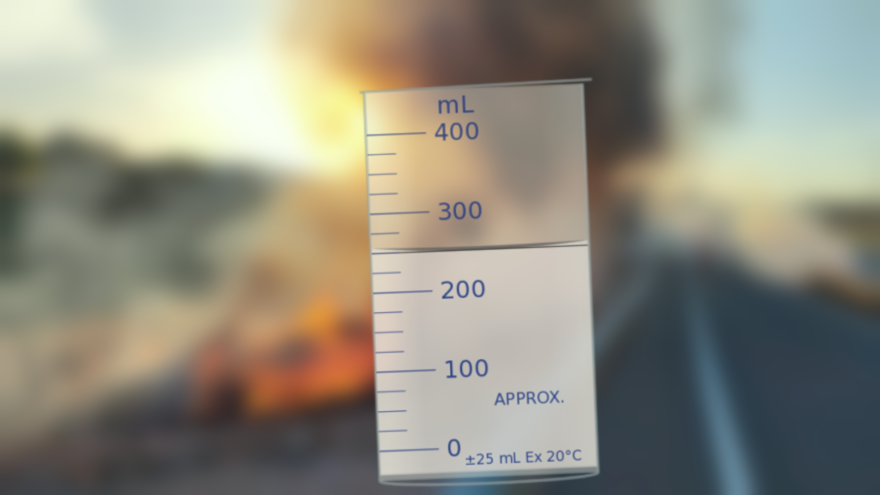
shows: 250 mL
